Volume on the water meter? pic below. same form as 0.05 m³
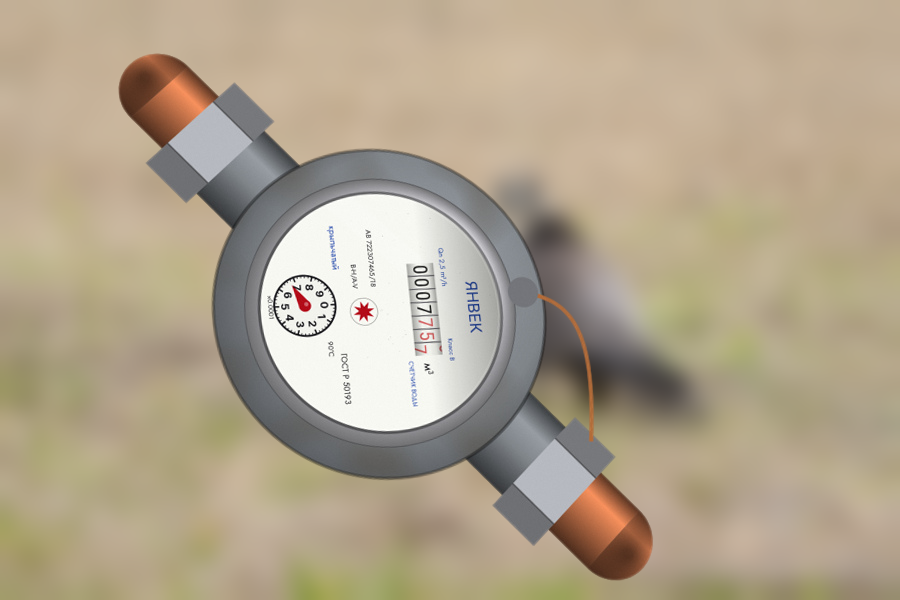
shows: 7.7566 m³
